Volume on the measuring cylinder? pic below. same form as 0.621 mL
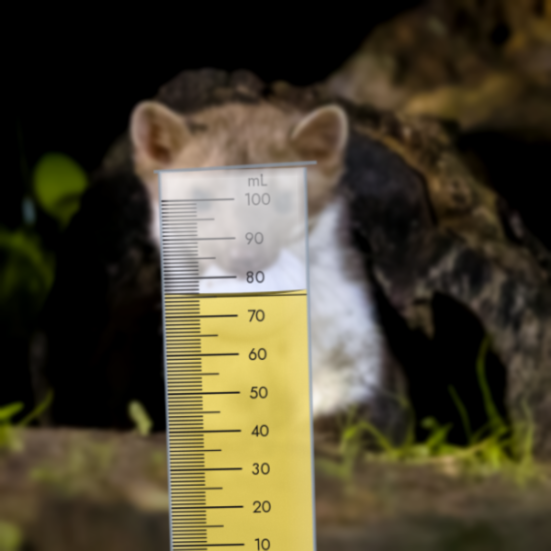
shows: 75 mL
